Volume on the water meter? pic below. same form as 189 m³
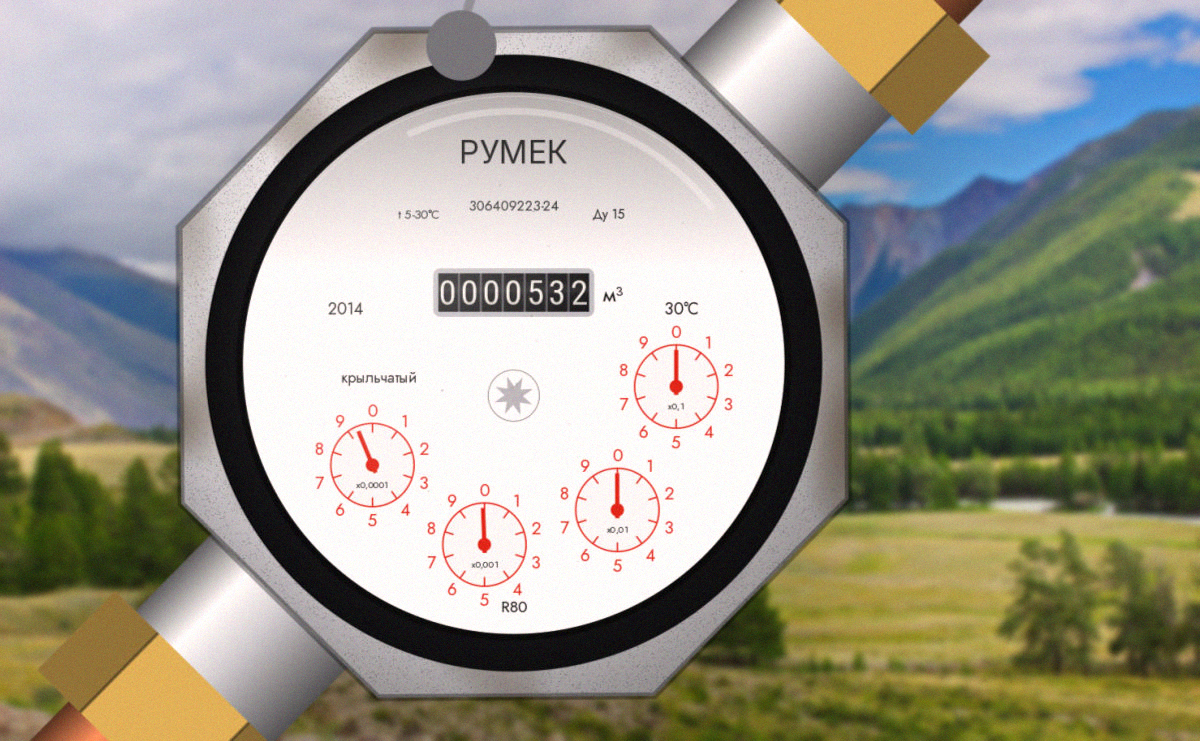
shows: 531.9999 m³
